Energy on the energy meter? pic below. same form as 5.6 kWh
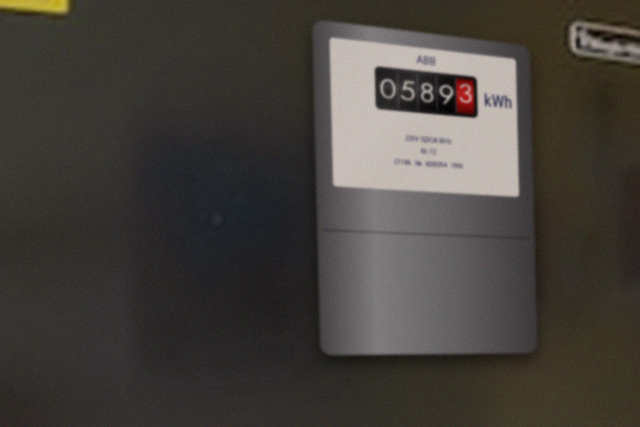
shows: 589.3 kWh
